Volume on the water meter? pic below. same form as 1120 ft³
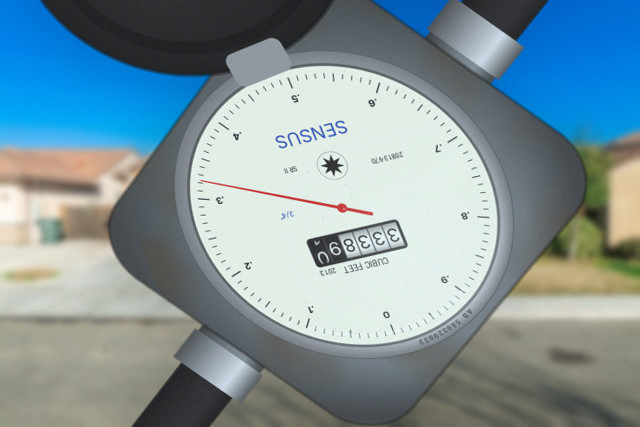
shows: 333890.32 ft³
